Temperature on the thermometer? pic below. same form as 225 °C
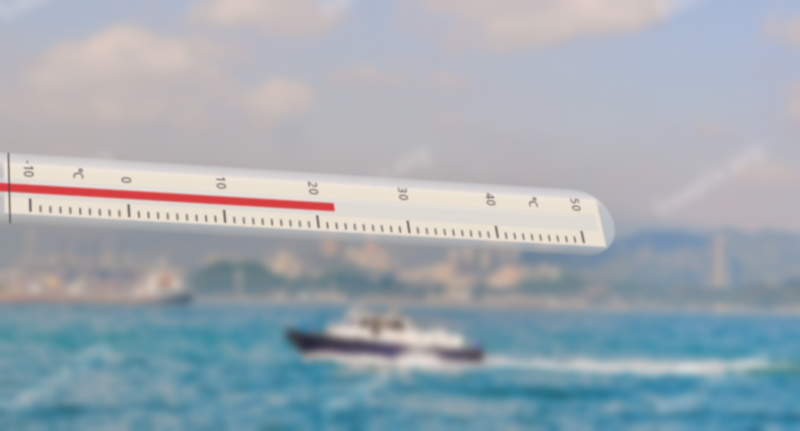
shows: 22 °C
